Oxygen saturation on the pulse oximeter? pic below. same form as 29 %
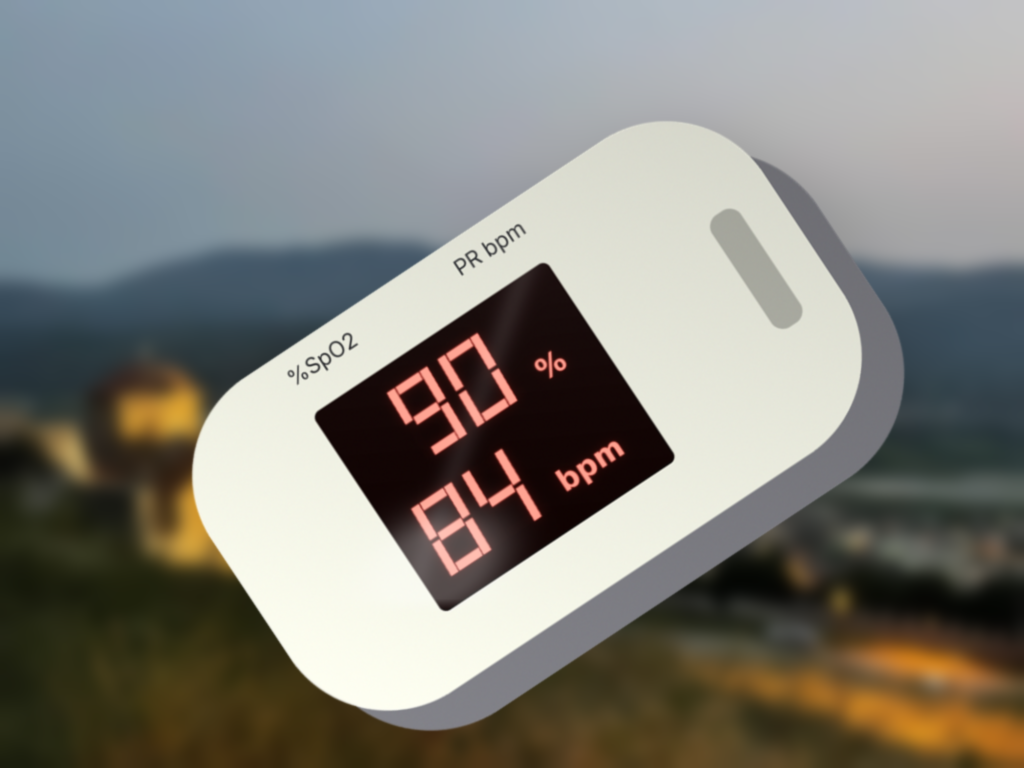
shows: 90 %
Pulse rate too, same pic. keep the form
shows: 84 bpm
